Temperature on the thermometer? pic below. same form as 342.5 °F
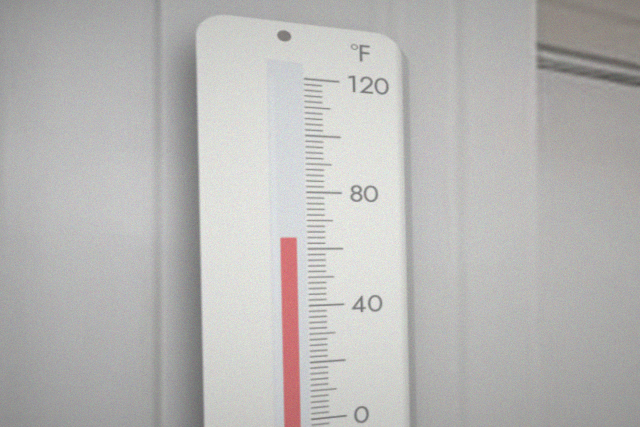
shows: 64 °F
